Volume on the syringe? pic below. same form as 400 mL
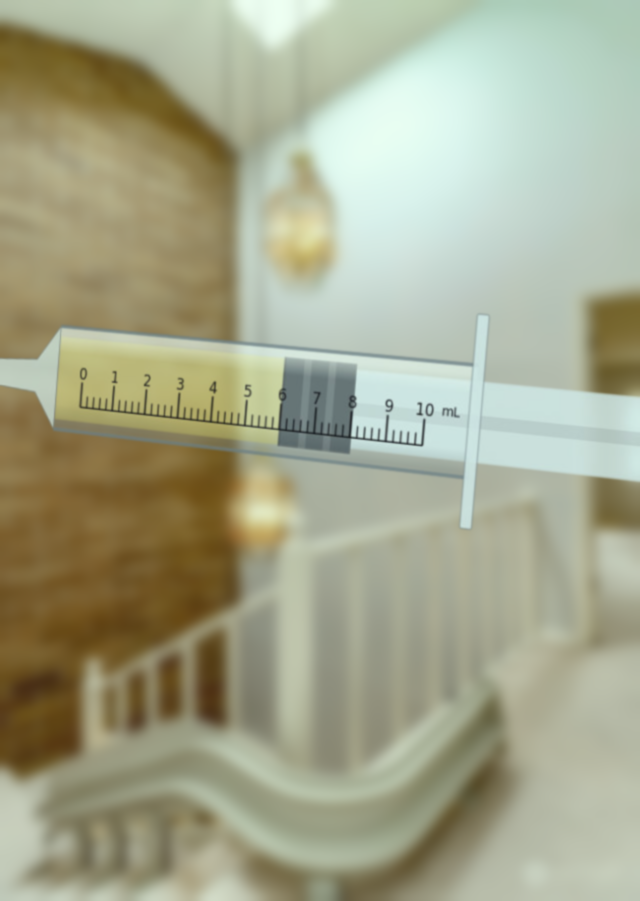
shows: 6 mL
